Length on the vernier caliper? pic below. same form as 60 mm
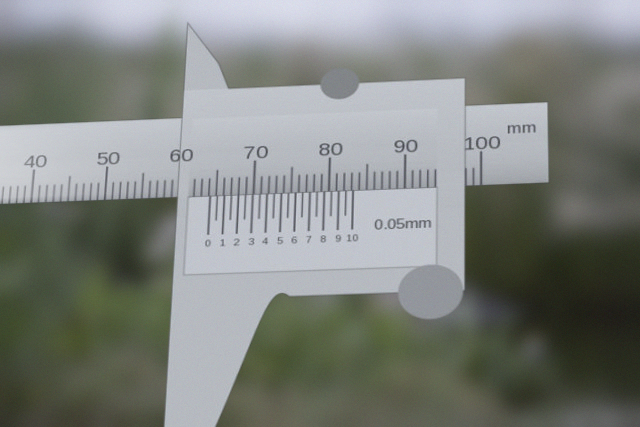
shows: 64.2 mm
